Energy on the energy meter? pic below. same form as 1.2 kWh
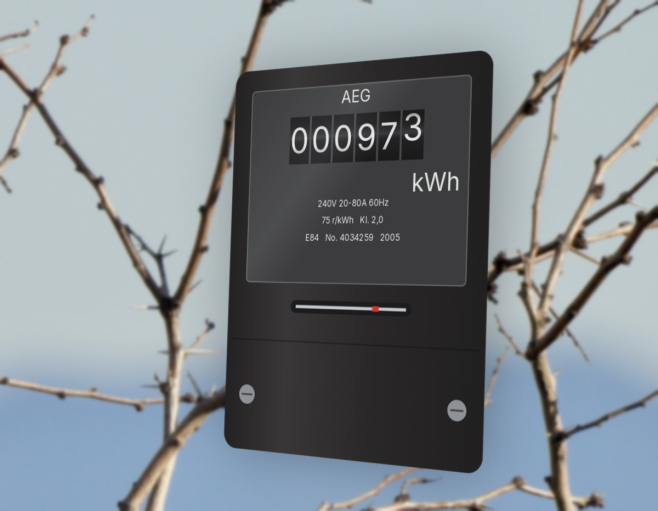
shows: 973 kWh
